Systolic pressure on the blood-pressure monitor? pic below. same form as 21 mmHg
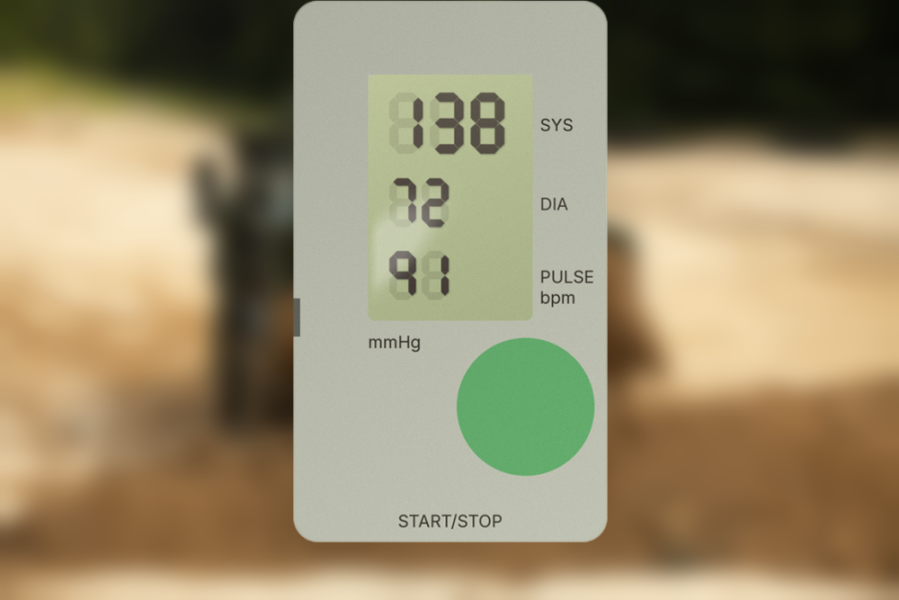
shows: 138 mmHg
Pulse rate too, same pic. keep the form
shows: 91 bpm
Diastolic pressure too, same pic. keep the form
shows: 72 mmHg
